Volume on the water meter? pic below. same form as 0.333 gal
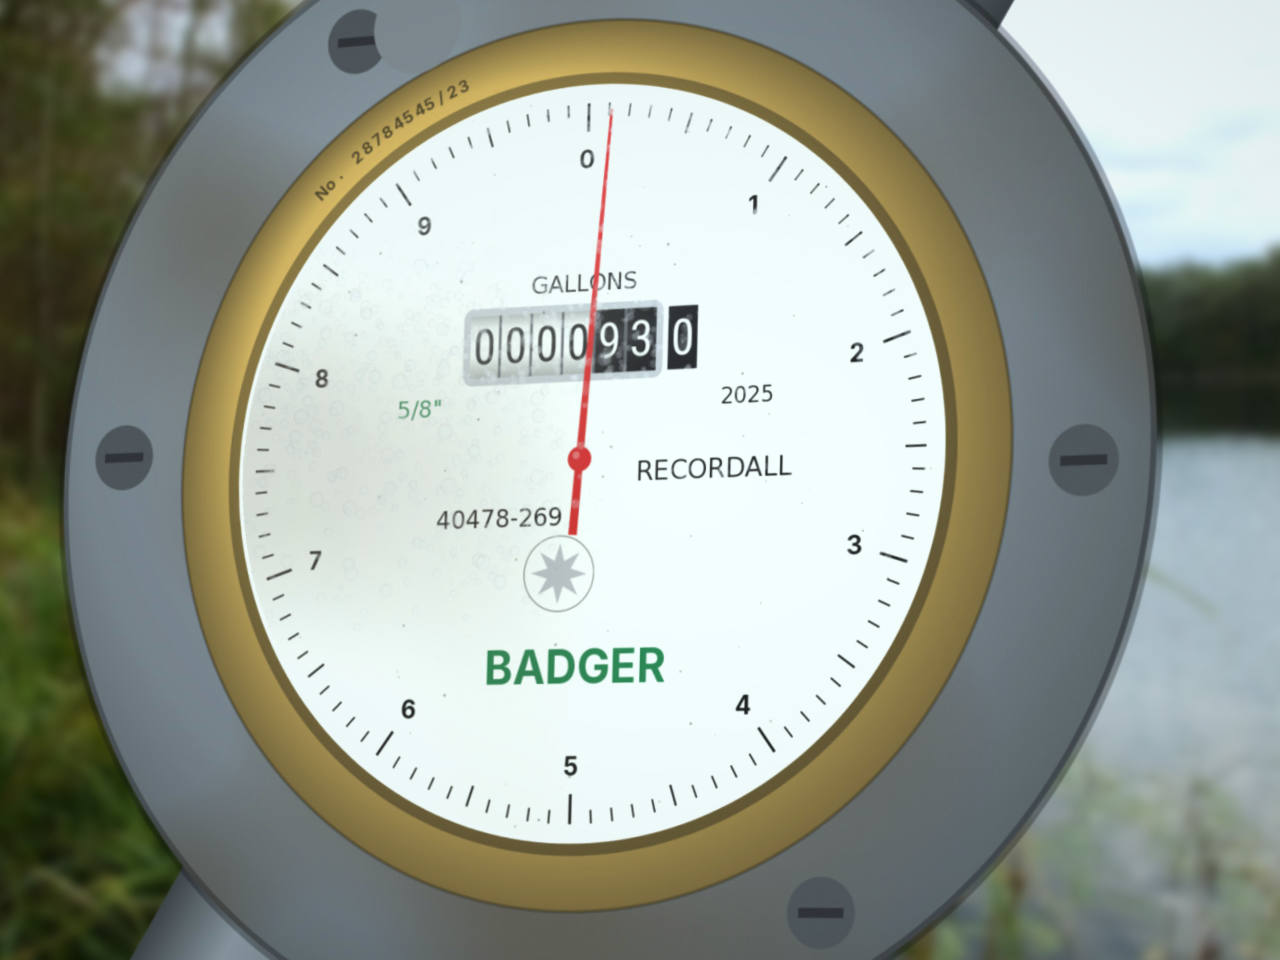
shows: 930.1 gal
